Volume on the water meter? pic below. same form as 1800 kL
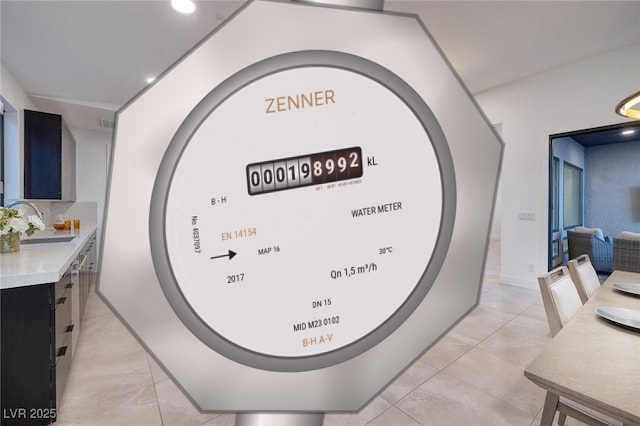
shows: 19.8992 kL
